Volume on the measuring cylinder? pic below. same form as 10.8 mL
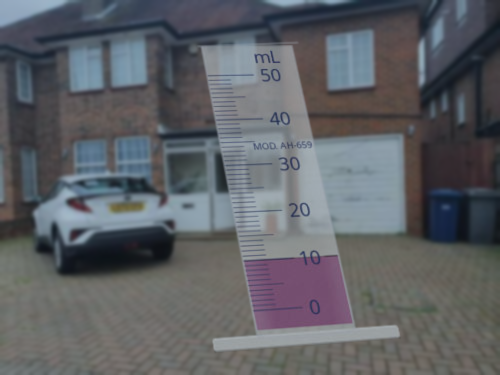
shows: 10 mL
